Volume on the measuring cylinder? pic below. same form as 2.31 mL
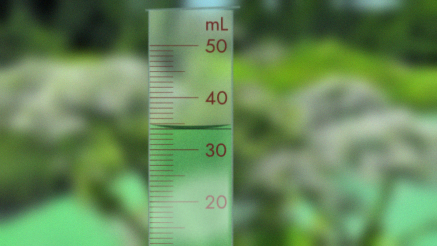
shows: 34 mL
